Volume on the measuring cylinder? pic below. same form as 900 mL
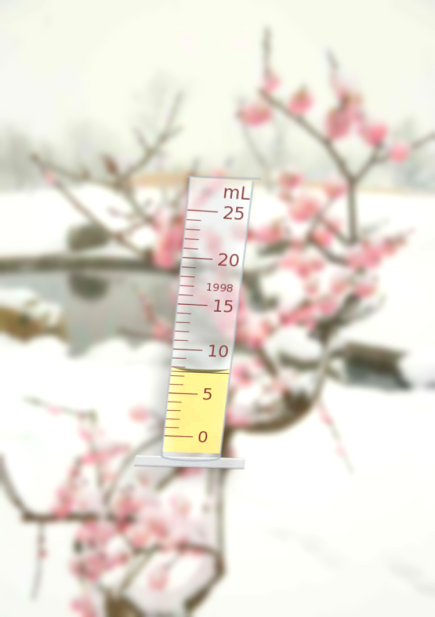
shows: 7.5 mL
